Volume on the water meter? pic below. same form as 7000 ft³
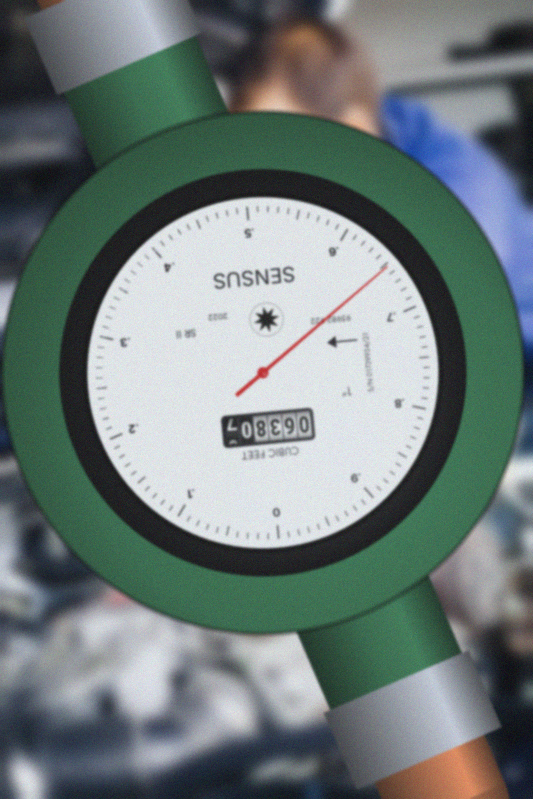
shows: 63806.65 ft³
